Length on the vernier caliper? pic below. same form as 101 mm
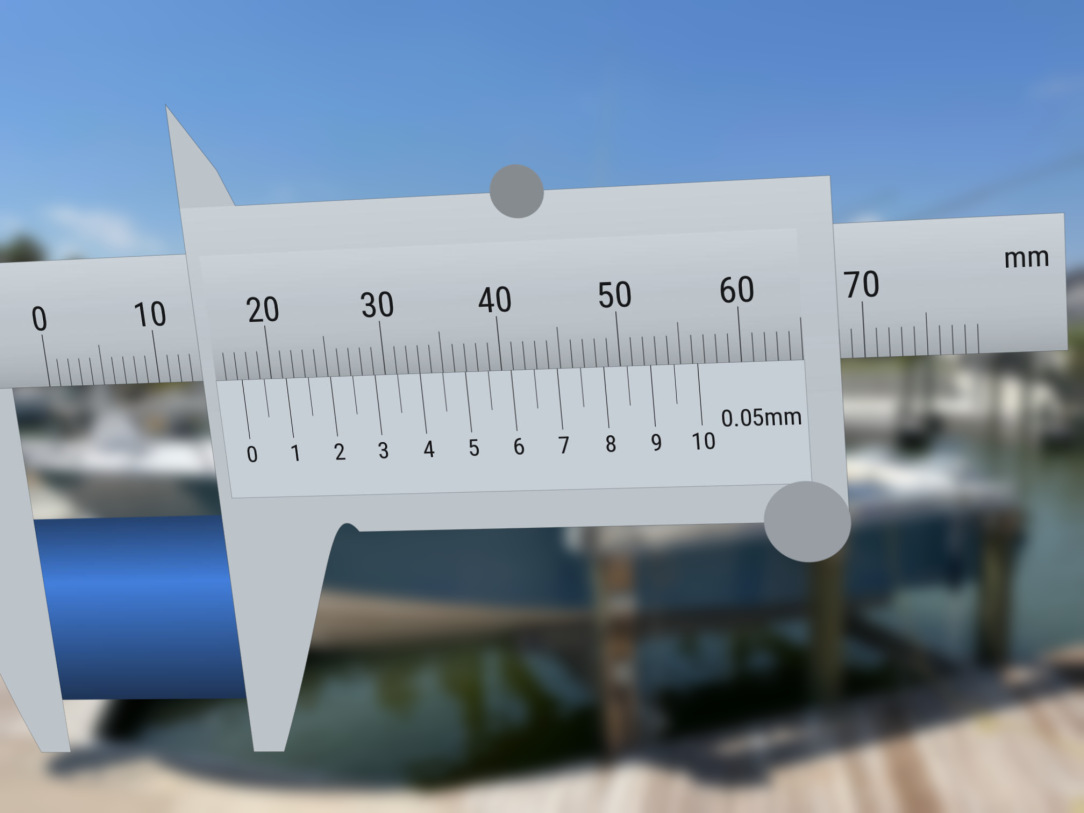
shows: 17.4 mm
